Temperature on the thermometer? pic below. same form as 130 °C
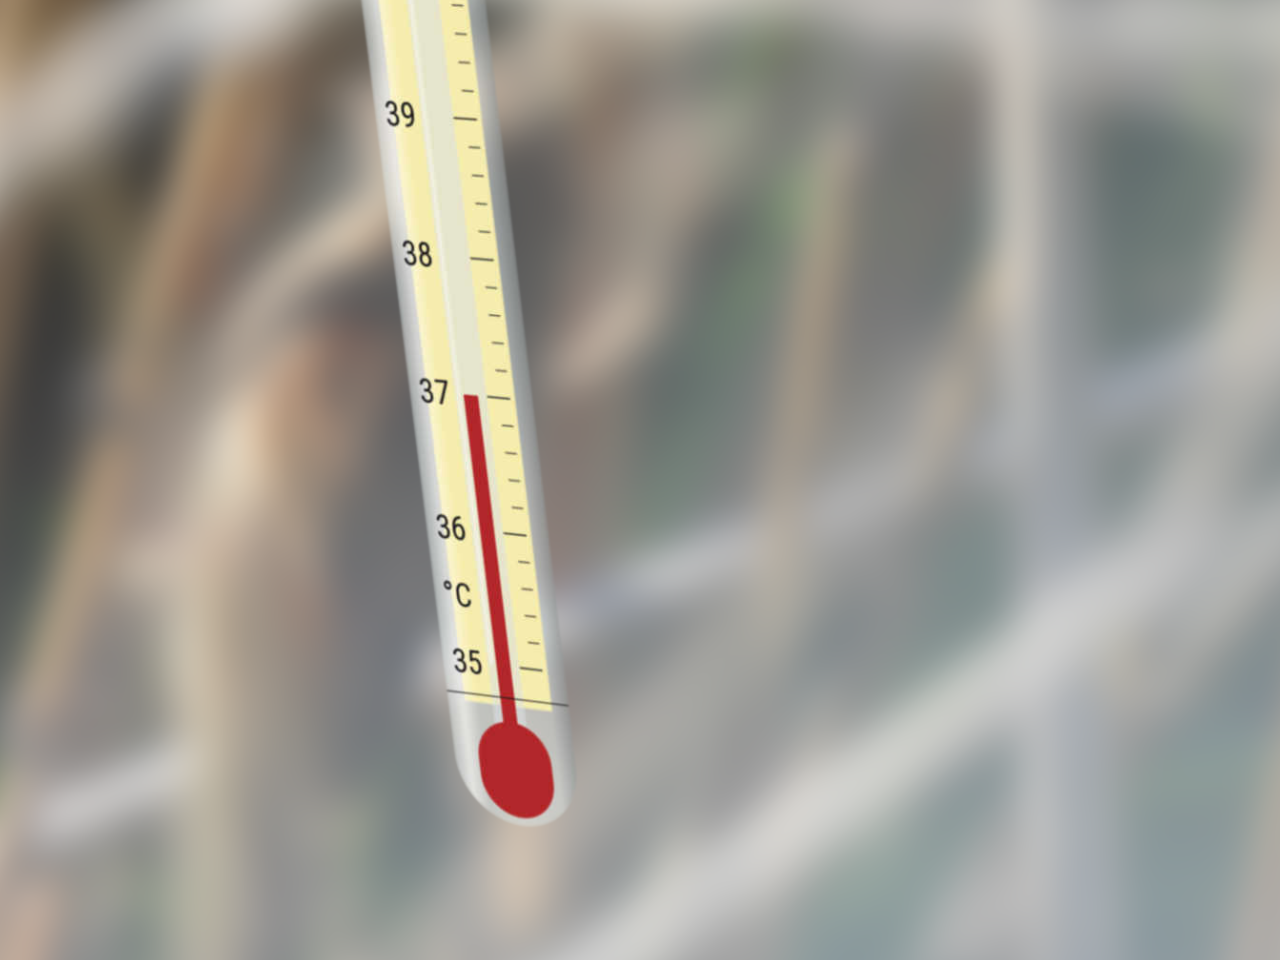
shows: 37 °C
